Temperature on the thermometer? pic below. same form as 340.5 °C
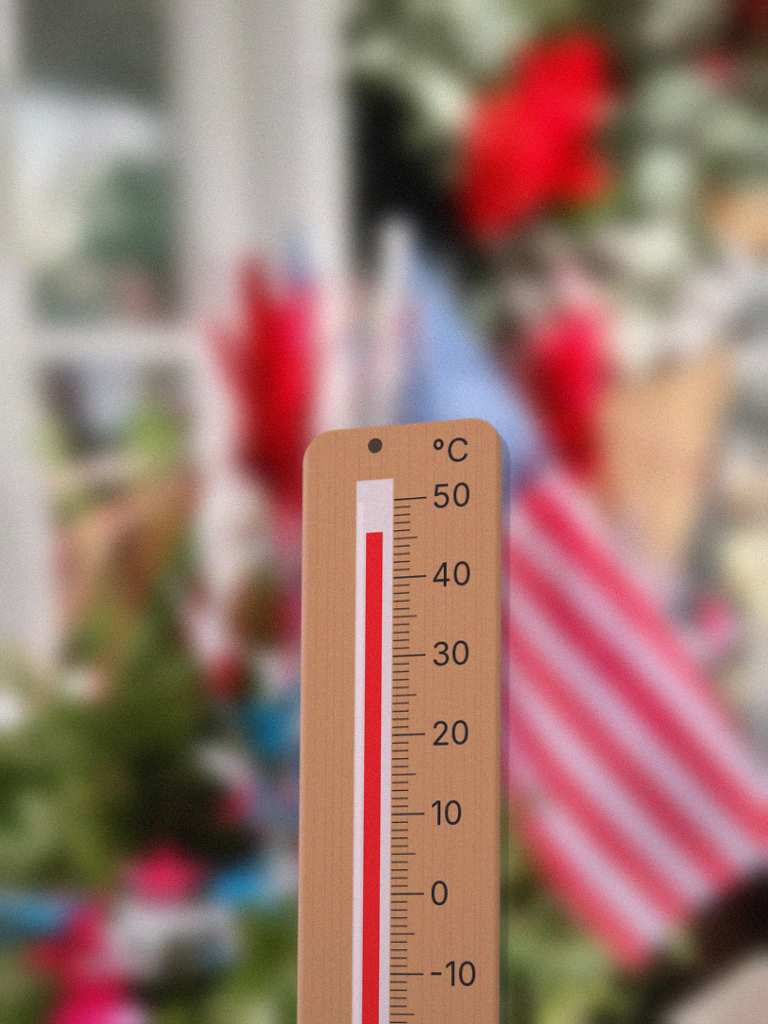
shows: 46 °C
